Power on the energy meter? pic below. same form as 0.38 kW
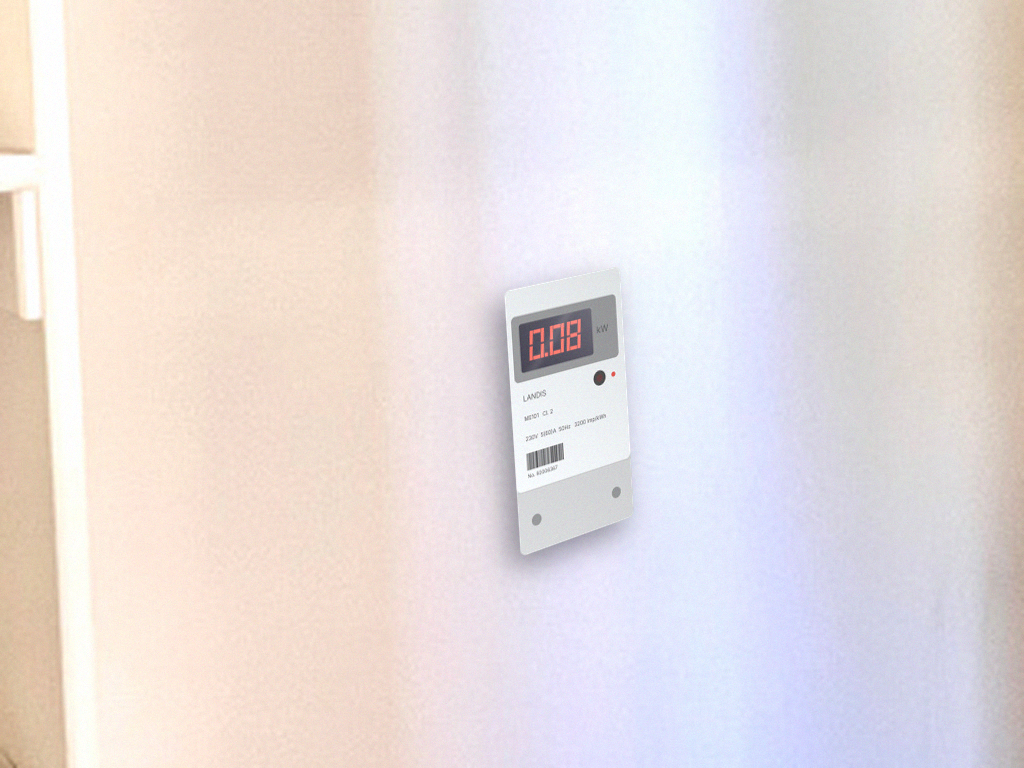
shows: 0.08 kW
